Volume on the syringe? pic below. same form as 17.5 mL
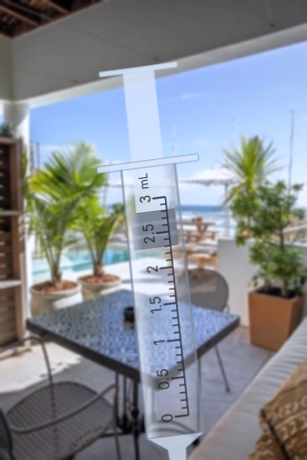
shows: 2.3 mL
